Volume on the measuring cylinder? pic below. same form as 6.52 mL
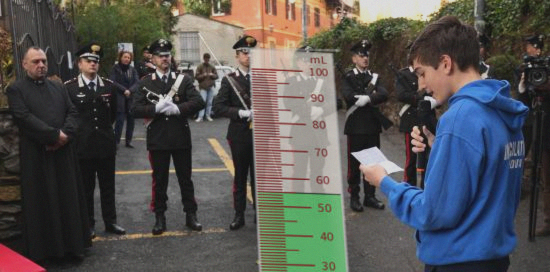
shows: 55 mL
